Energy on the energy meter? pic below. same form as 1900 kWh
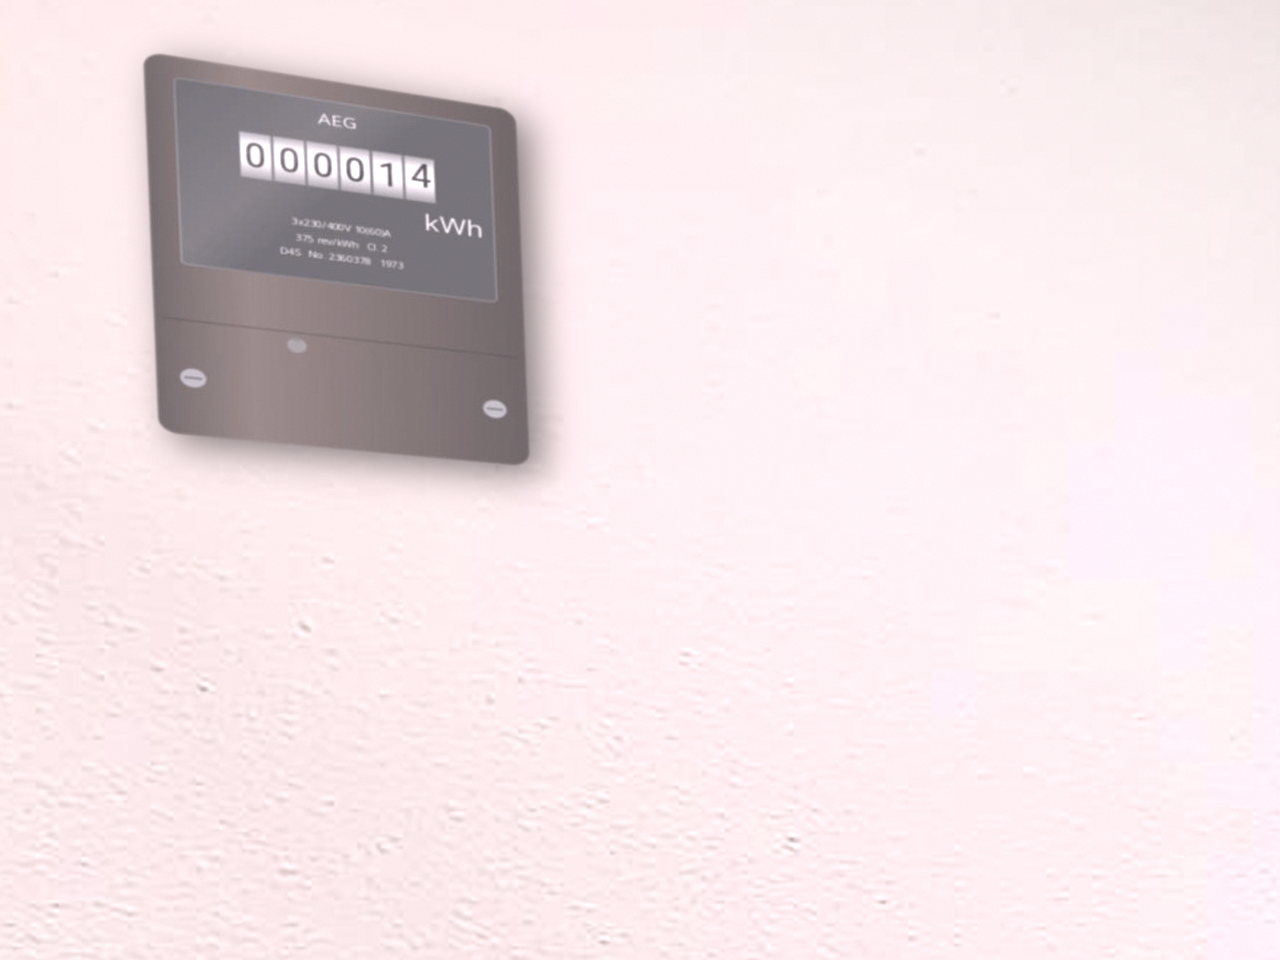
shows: 14 kWh
